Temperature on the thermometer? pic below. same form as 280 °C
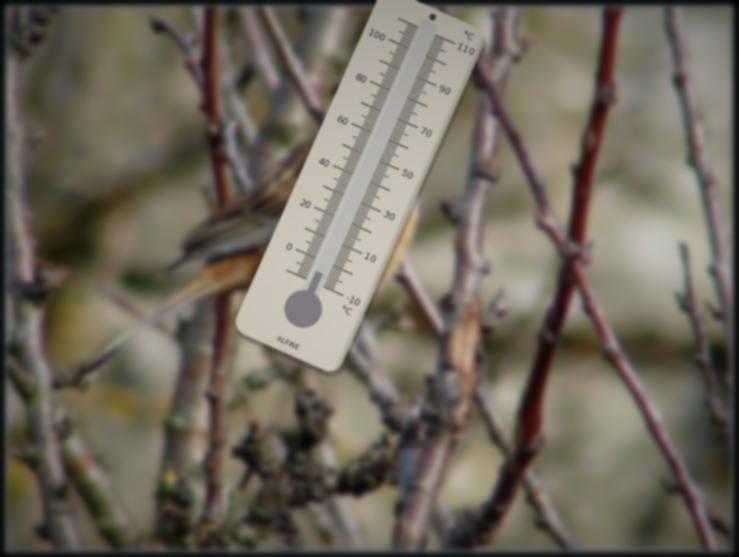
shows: -5 °C
